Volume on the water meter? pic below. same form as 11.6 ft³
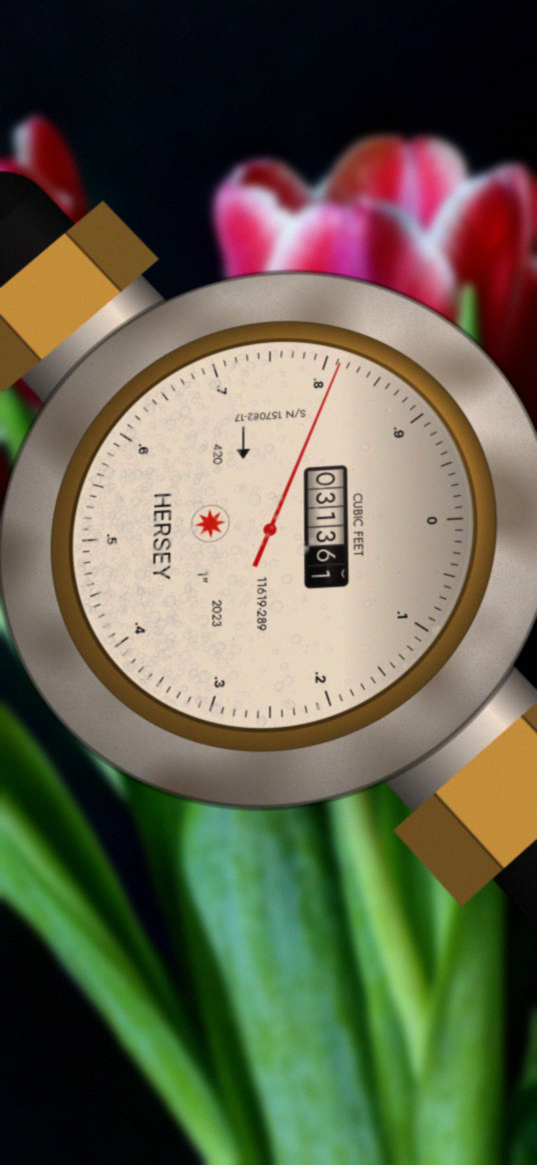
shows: 31360.81 ft³
